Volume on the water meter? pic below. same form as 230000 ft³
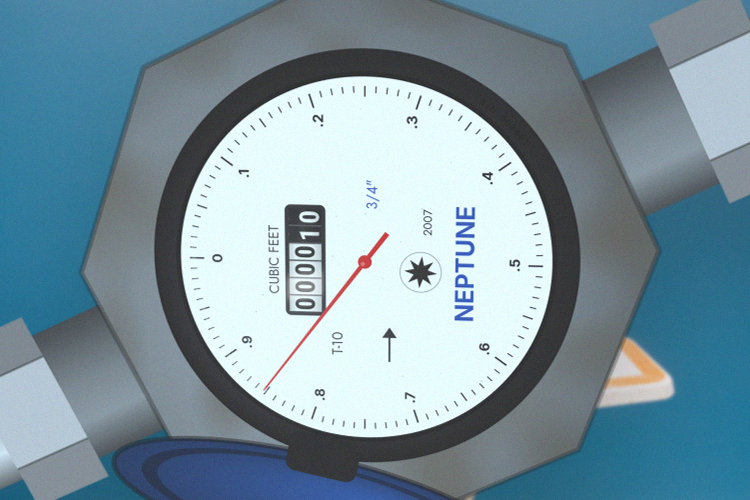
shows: 9.85 ft³
